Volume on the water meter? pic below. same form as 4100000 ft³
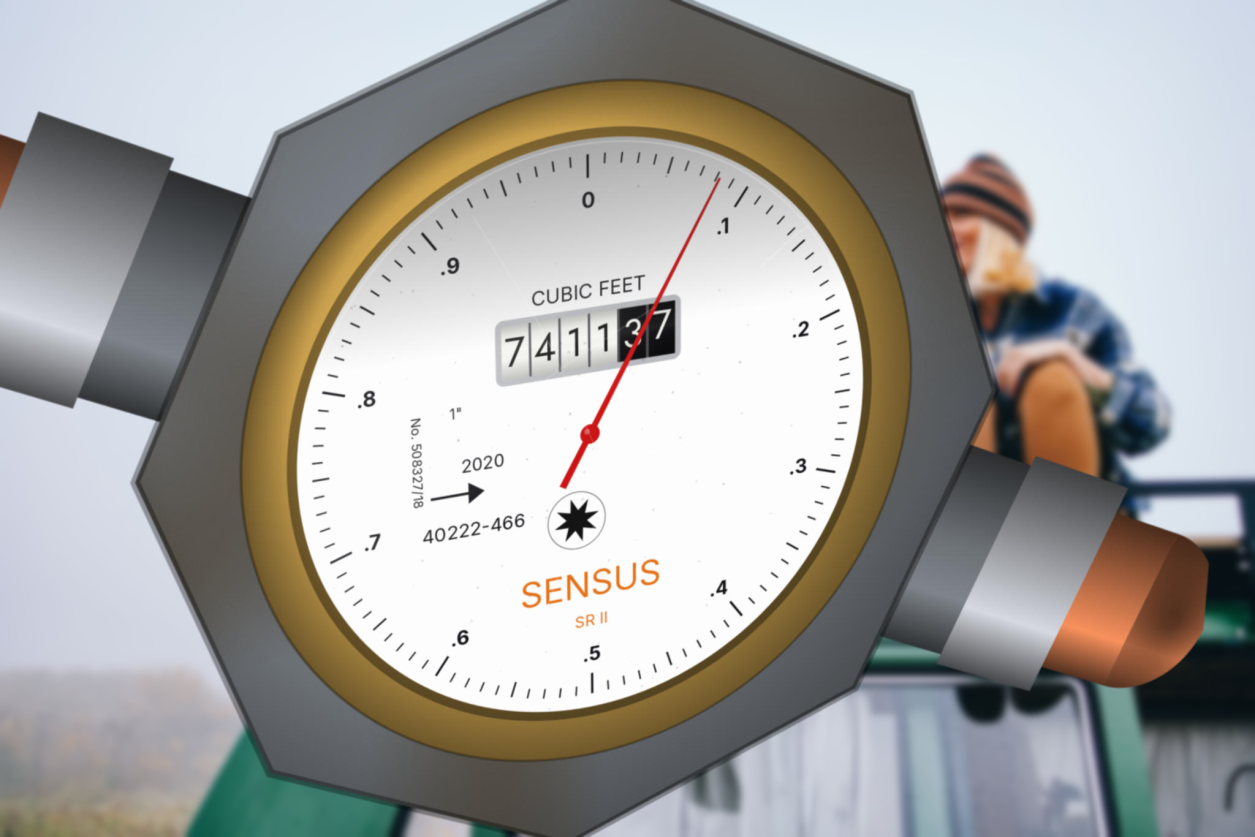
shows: 741137.08 ft³
